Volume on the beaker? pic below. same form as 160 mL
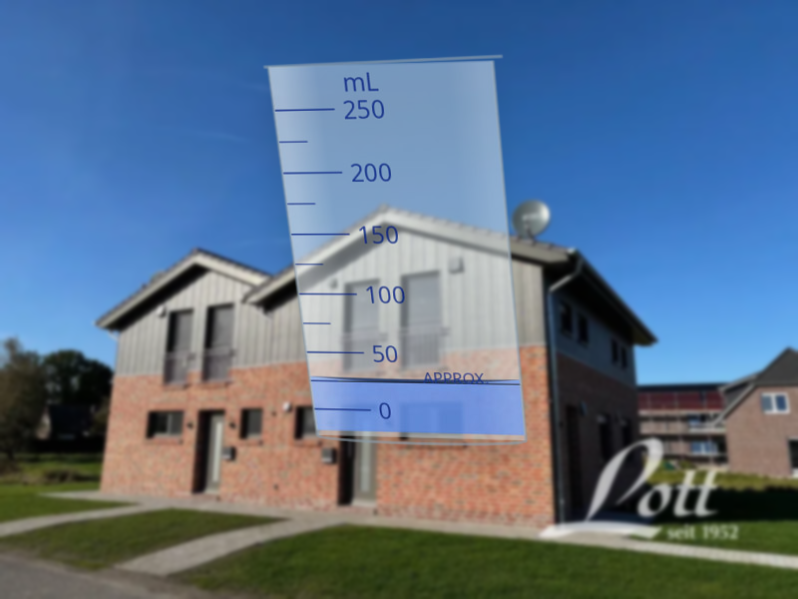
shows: 25 mL
